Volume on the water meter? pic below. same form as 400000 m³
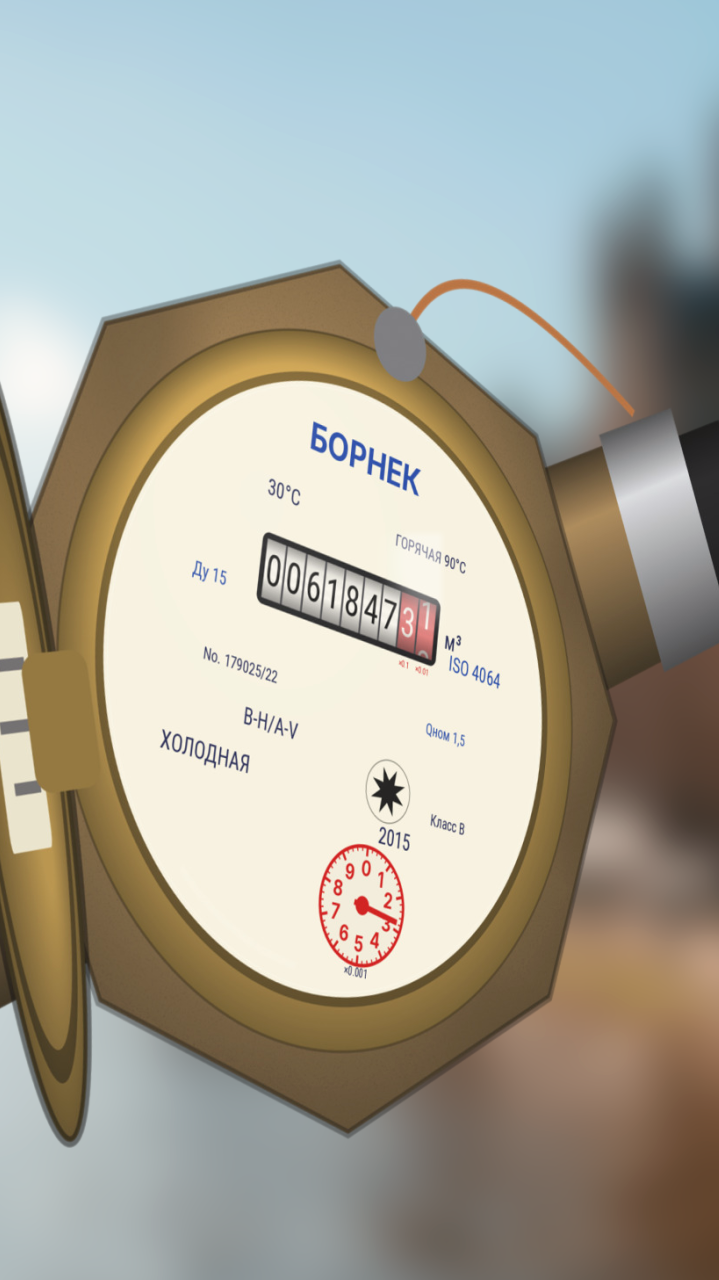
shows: 61847.312 m³
